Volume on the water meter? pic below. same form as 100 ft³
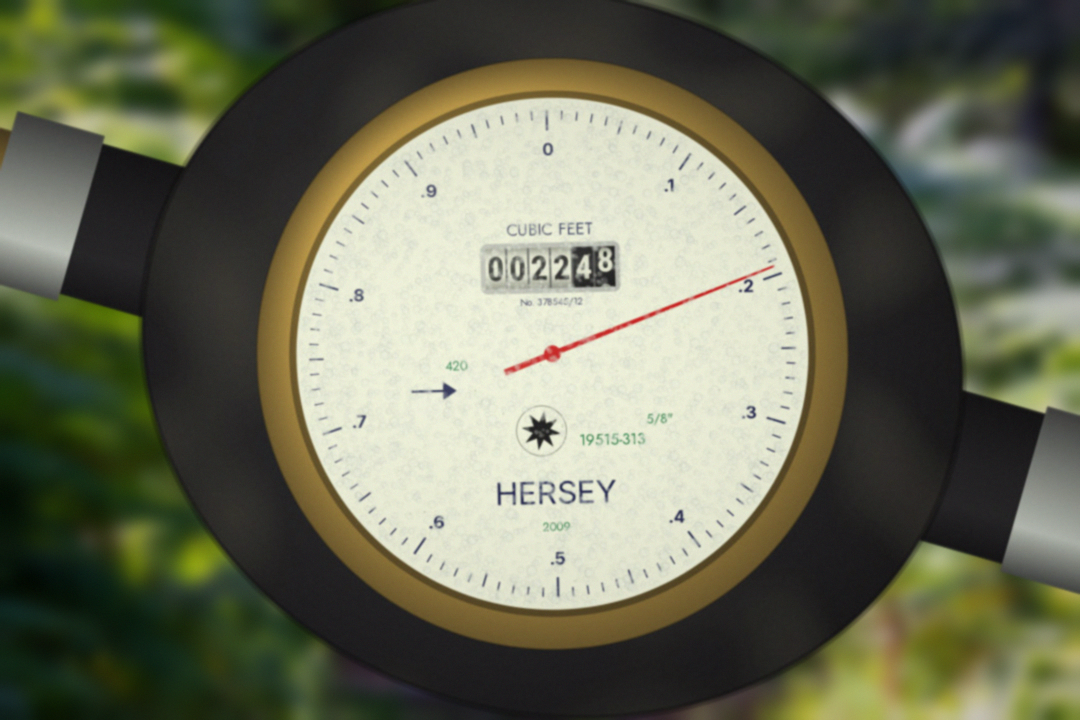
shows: 2248.19 ft³
